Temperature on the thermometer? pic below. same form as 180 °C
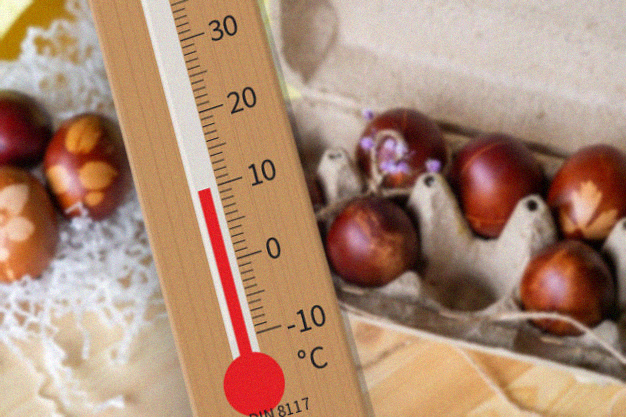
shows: 10 °C
